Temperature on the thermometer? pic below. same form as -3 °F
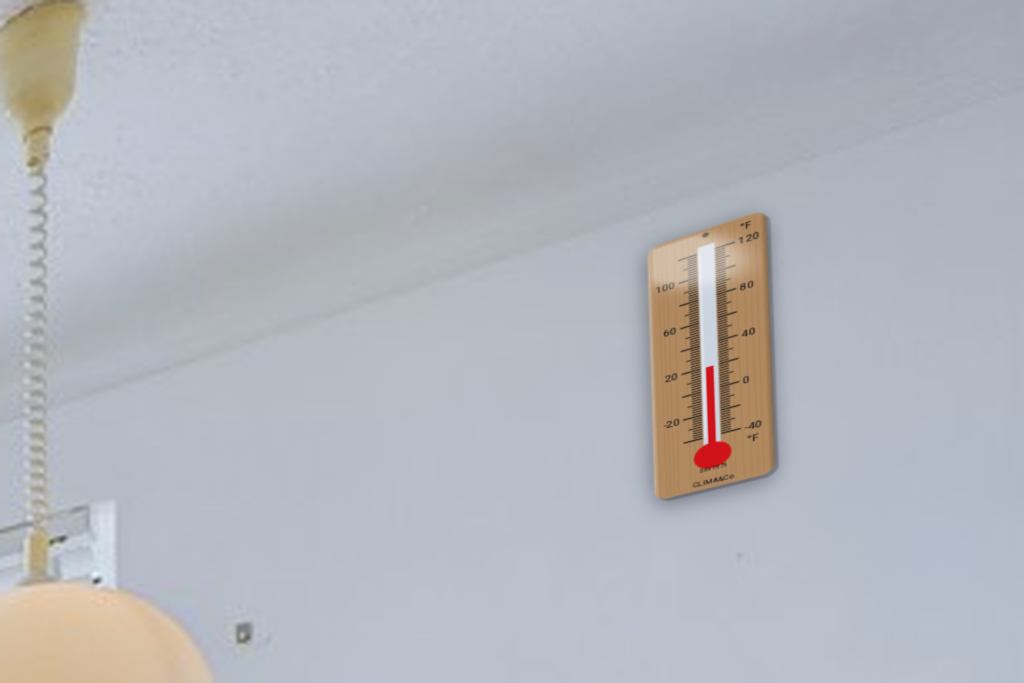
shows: 20 °F
